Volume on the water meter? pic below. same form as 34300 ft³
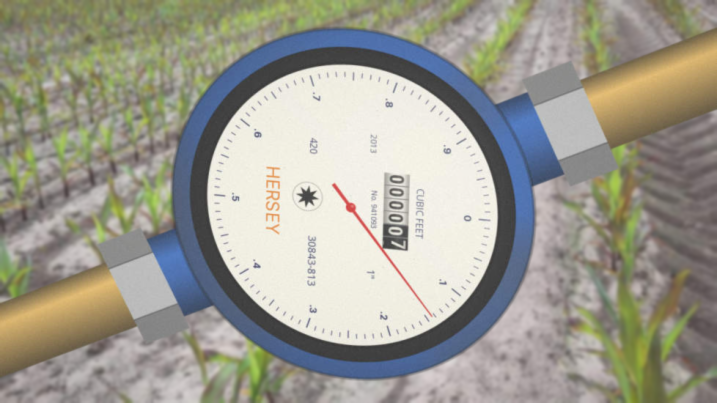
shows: 7.14 ft³
